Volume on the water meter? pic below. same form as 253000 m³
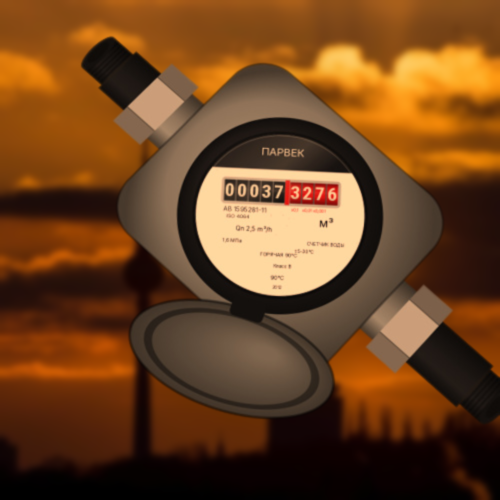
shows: 37.3276 m³
